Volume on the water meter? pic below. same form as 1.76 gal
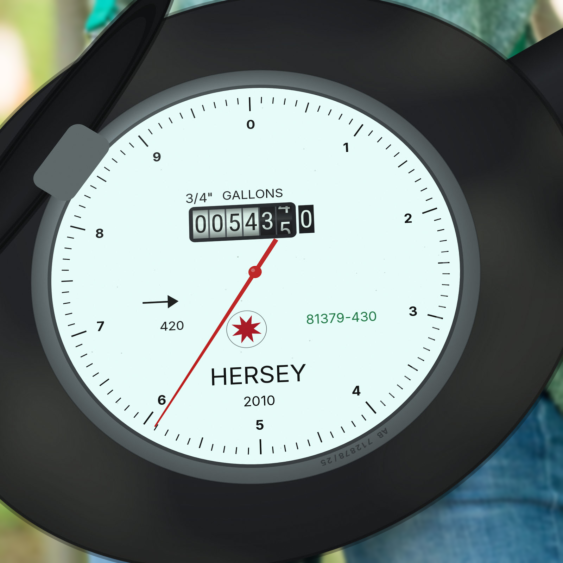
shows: 54345.9 gal
